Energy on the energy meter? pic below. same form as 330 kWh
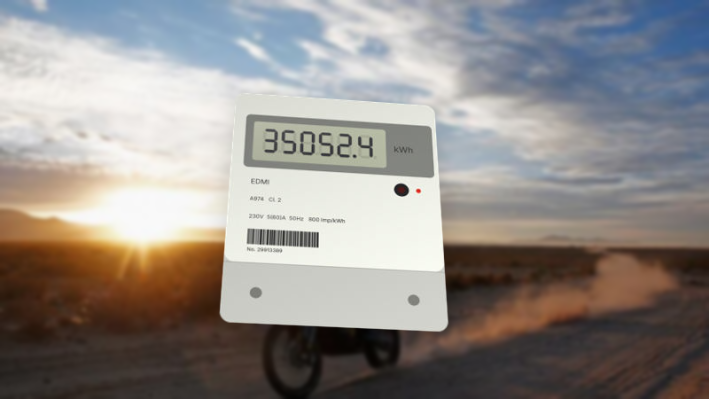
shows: 35052.4 kWh
